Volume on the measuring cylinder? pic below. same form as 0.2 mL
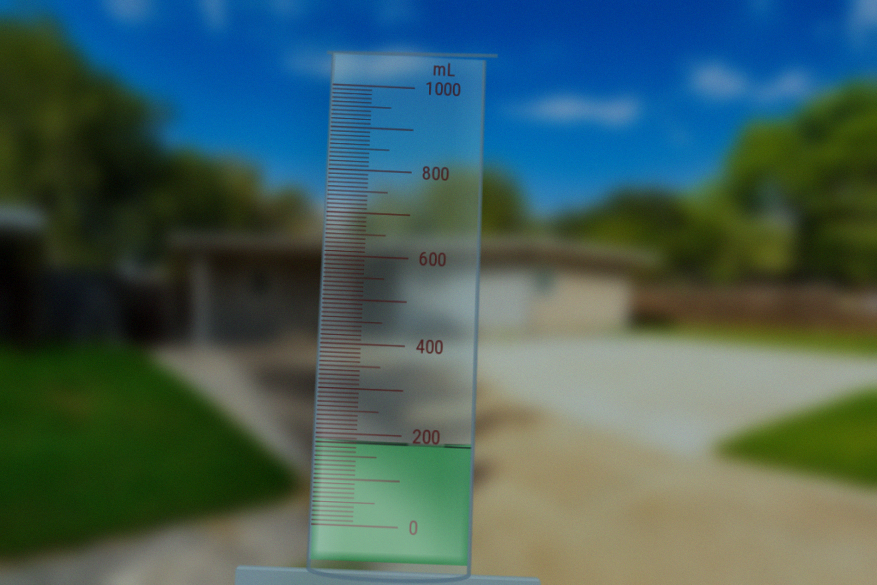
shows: 180 mL
